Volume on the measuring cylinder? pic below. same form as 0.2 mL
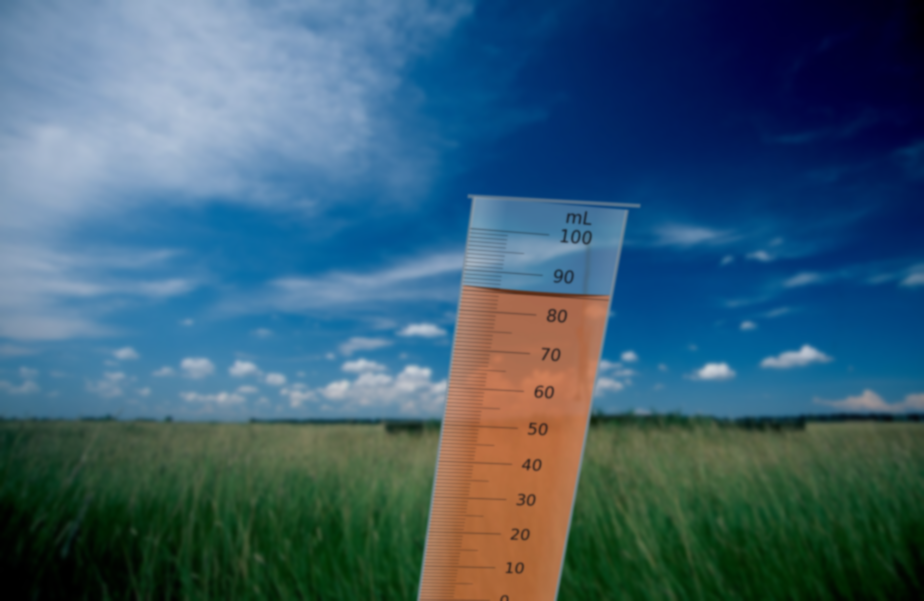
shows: 85 mL
